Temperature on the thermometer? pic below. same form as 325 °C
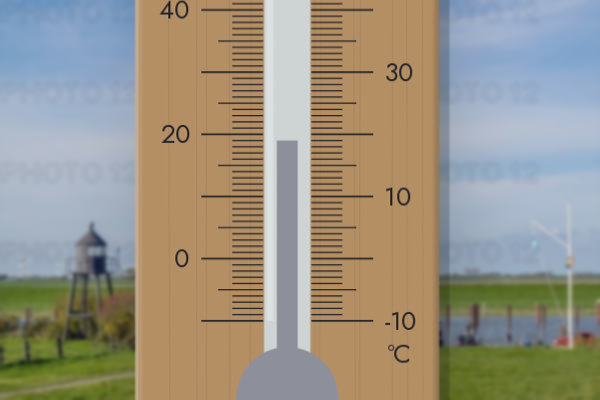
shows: 19 °C
